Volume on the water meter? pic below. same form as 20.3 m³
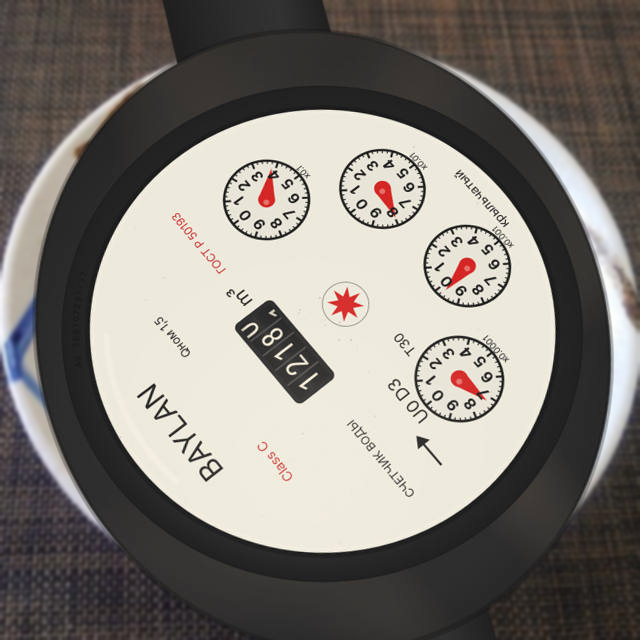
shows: 12180.3797 m³
